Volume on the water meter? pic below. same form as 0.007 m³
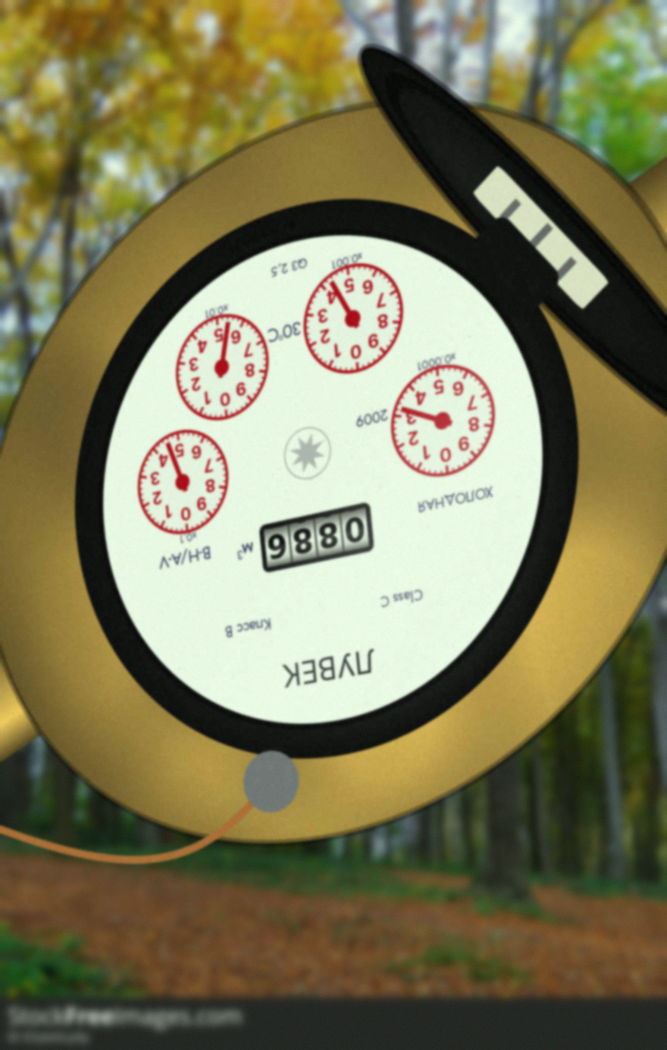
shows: 886.4543 m³
